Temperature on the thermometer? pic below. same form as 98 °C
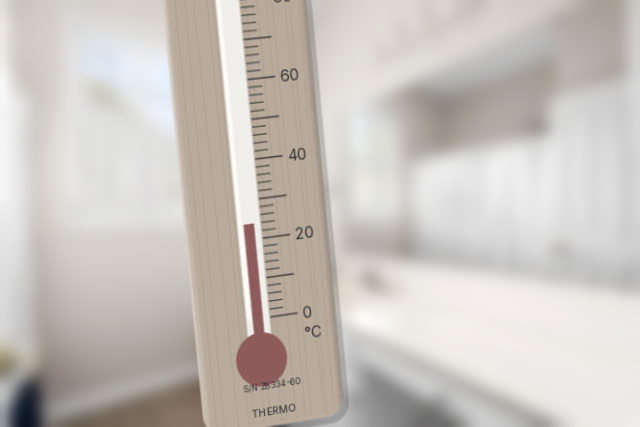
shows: 24 °C
